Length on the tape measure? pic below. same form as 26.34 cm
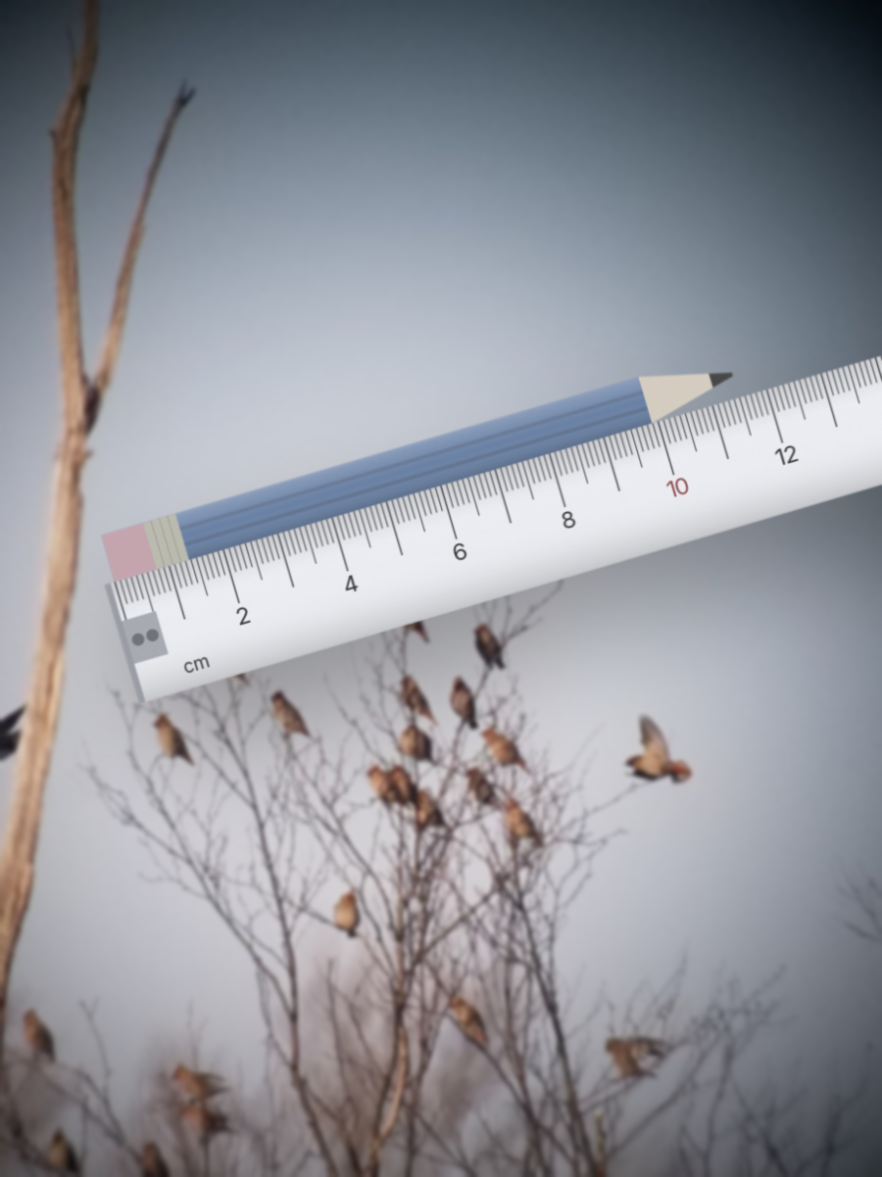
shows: 11.5 cm
